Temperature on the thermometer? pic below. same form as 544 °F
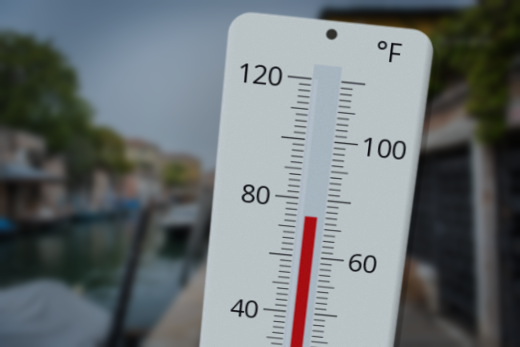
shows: 74 °F
